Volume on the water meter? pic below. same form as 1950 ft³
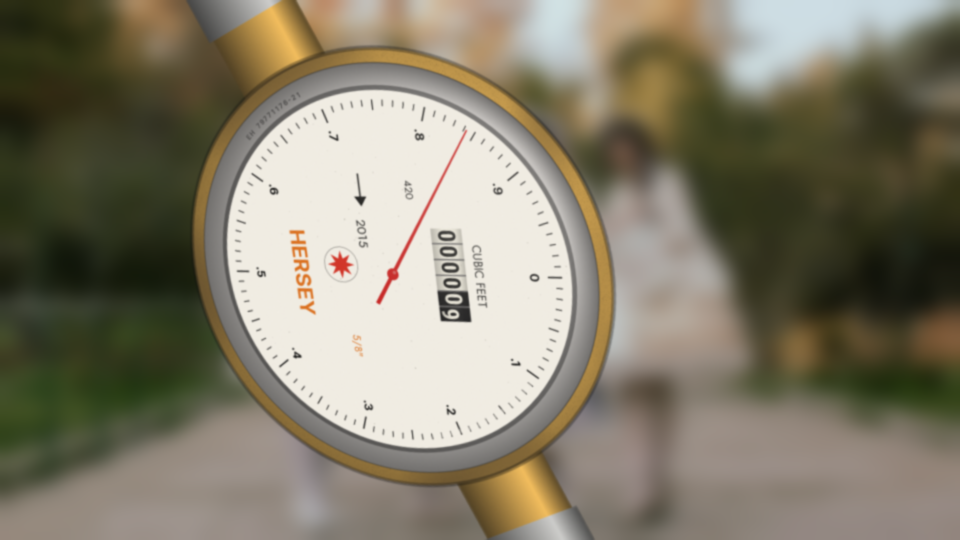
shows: 8.84 ft³
